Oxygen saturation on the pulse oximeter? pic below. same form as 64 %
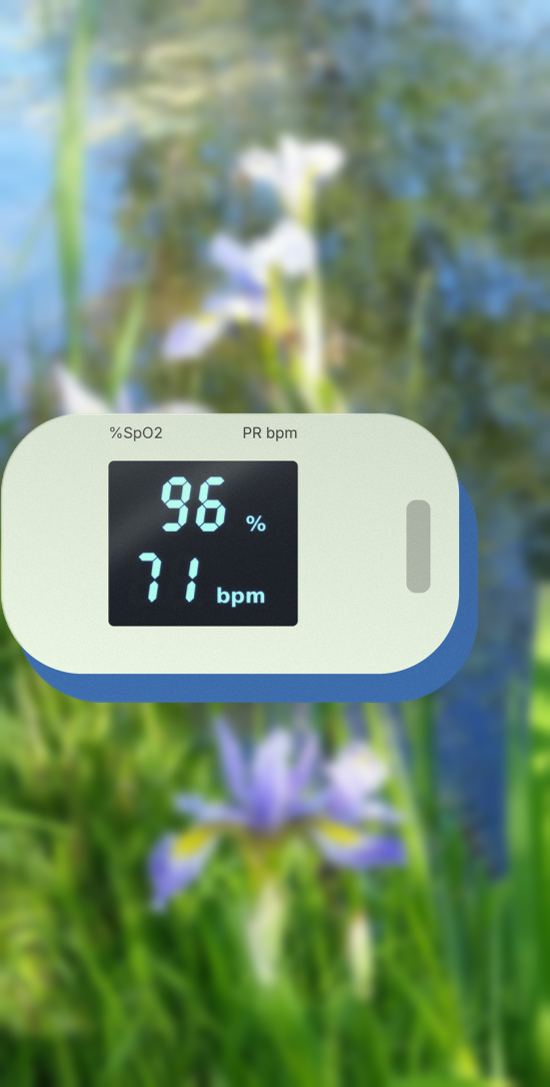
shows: 96 %
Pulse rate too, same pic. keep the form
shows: 71 bpm
